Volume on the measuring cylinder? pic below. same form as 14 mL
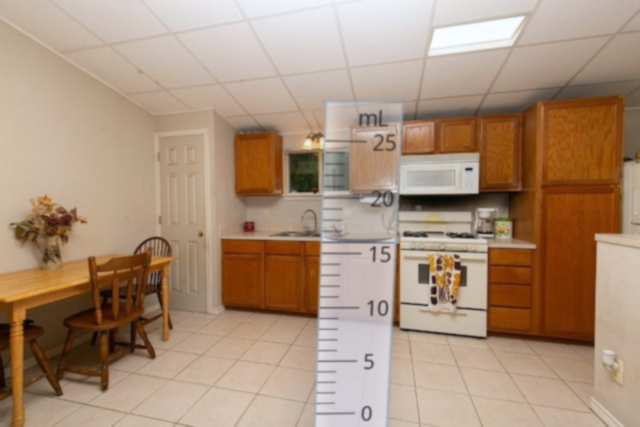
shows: 16 mL
